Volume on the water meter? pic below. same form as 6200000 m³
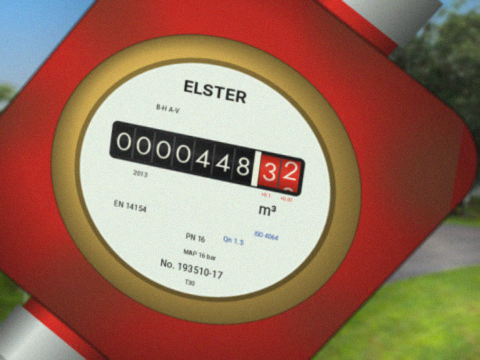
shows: 448.32 m³
